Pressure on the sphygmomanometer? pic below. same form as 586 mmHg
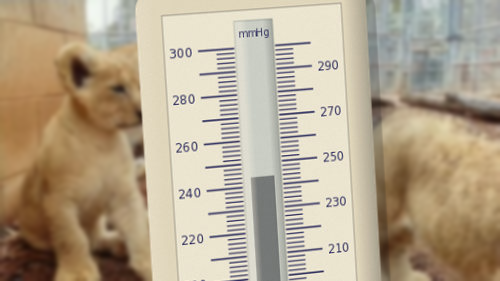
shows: 244 mmHg
